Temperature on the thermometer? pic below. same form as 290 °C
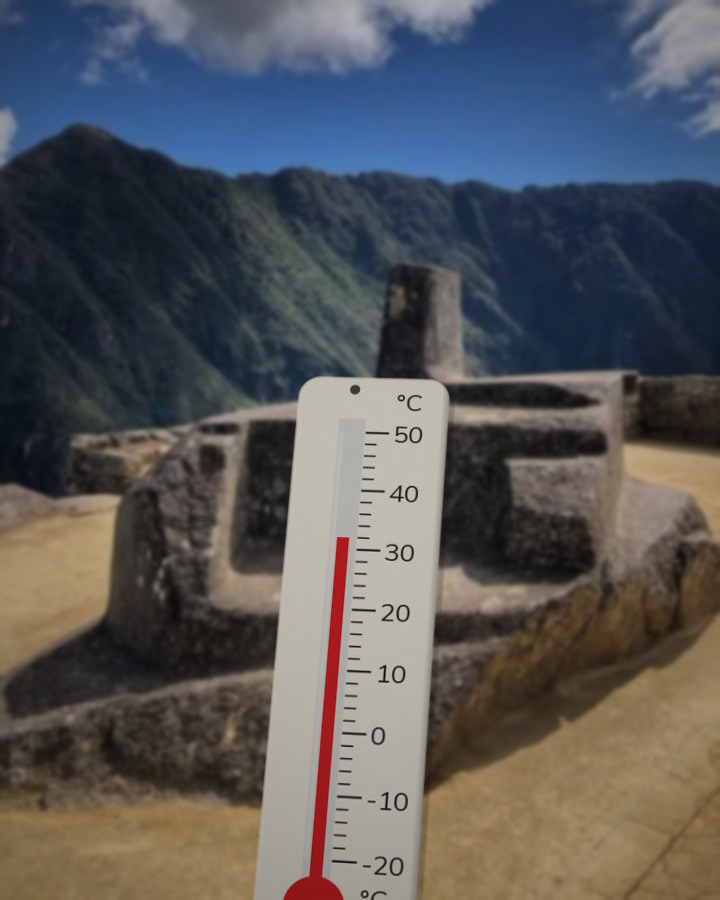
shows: 32 °C
